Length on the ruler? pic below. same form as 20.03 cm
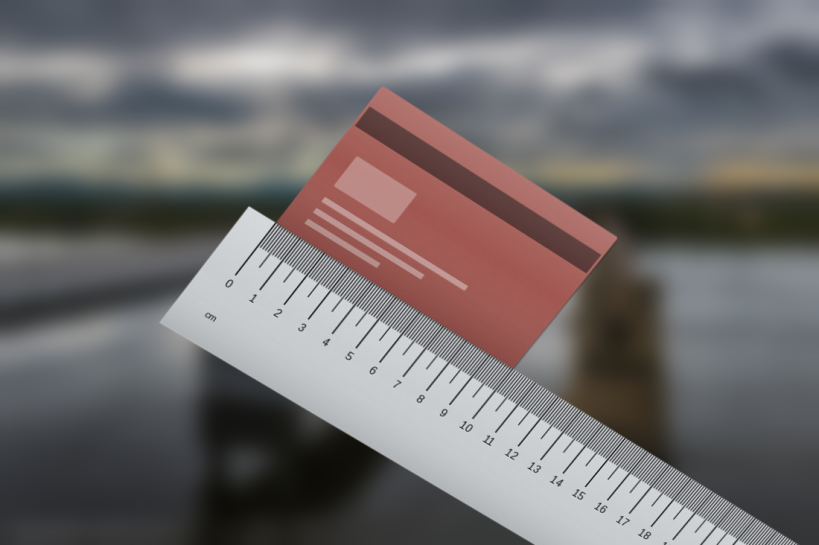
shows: 10 cm
